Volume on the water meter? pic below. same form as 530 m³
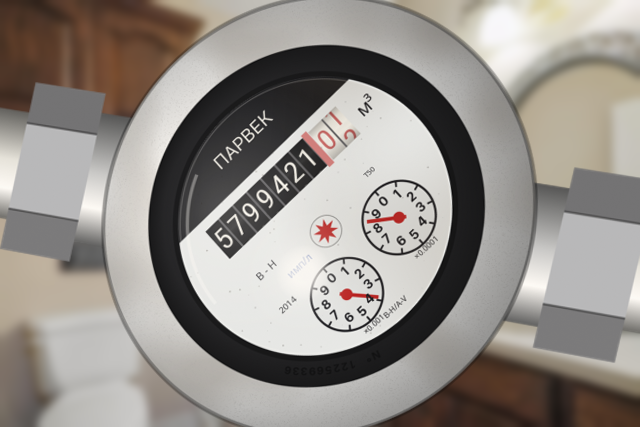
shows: 5799421.0138 m³
